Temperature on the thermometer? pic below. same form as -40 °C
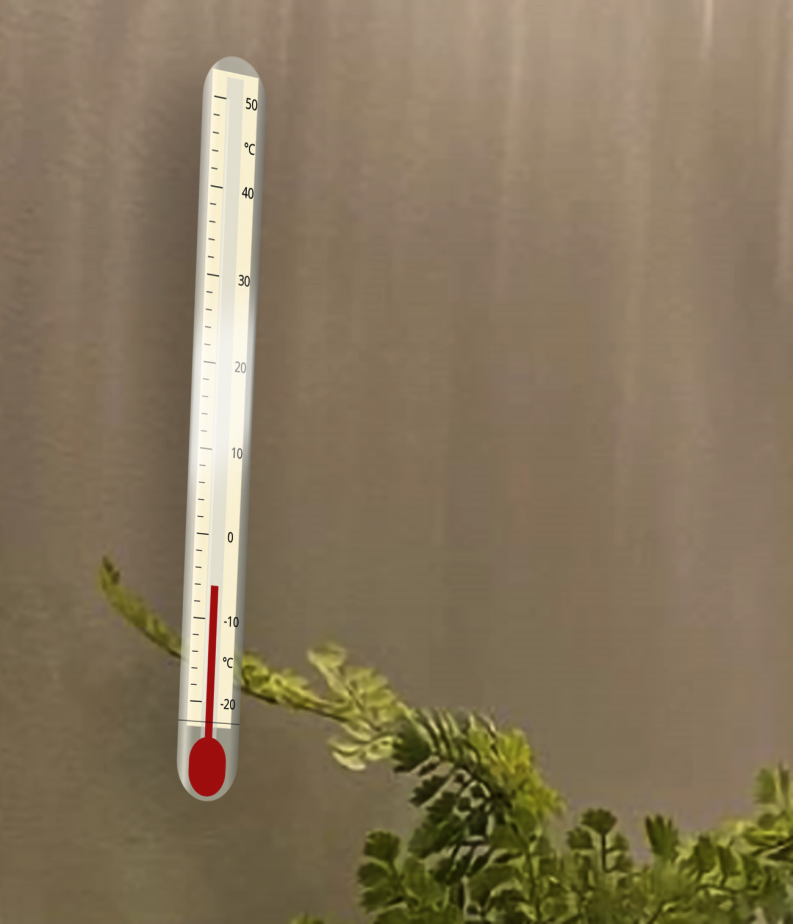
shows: -6 °C
